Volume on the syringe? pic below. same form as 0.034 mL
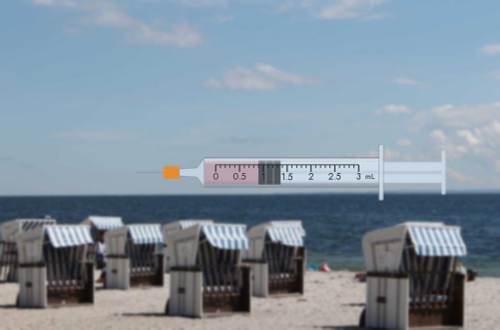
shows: 0.9 mL
